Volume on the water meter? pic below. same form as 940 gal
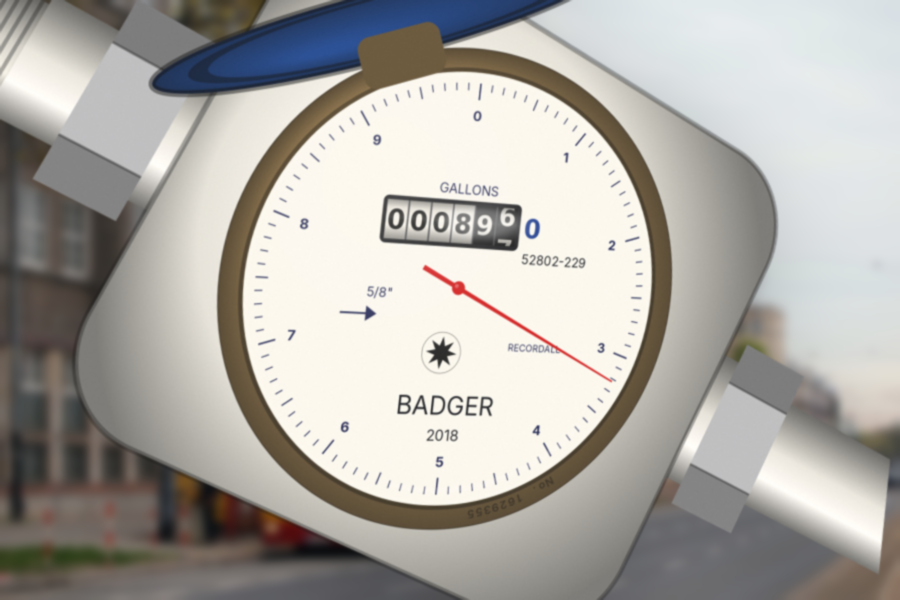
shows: 8963.2 gal
